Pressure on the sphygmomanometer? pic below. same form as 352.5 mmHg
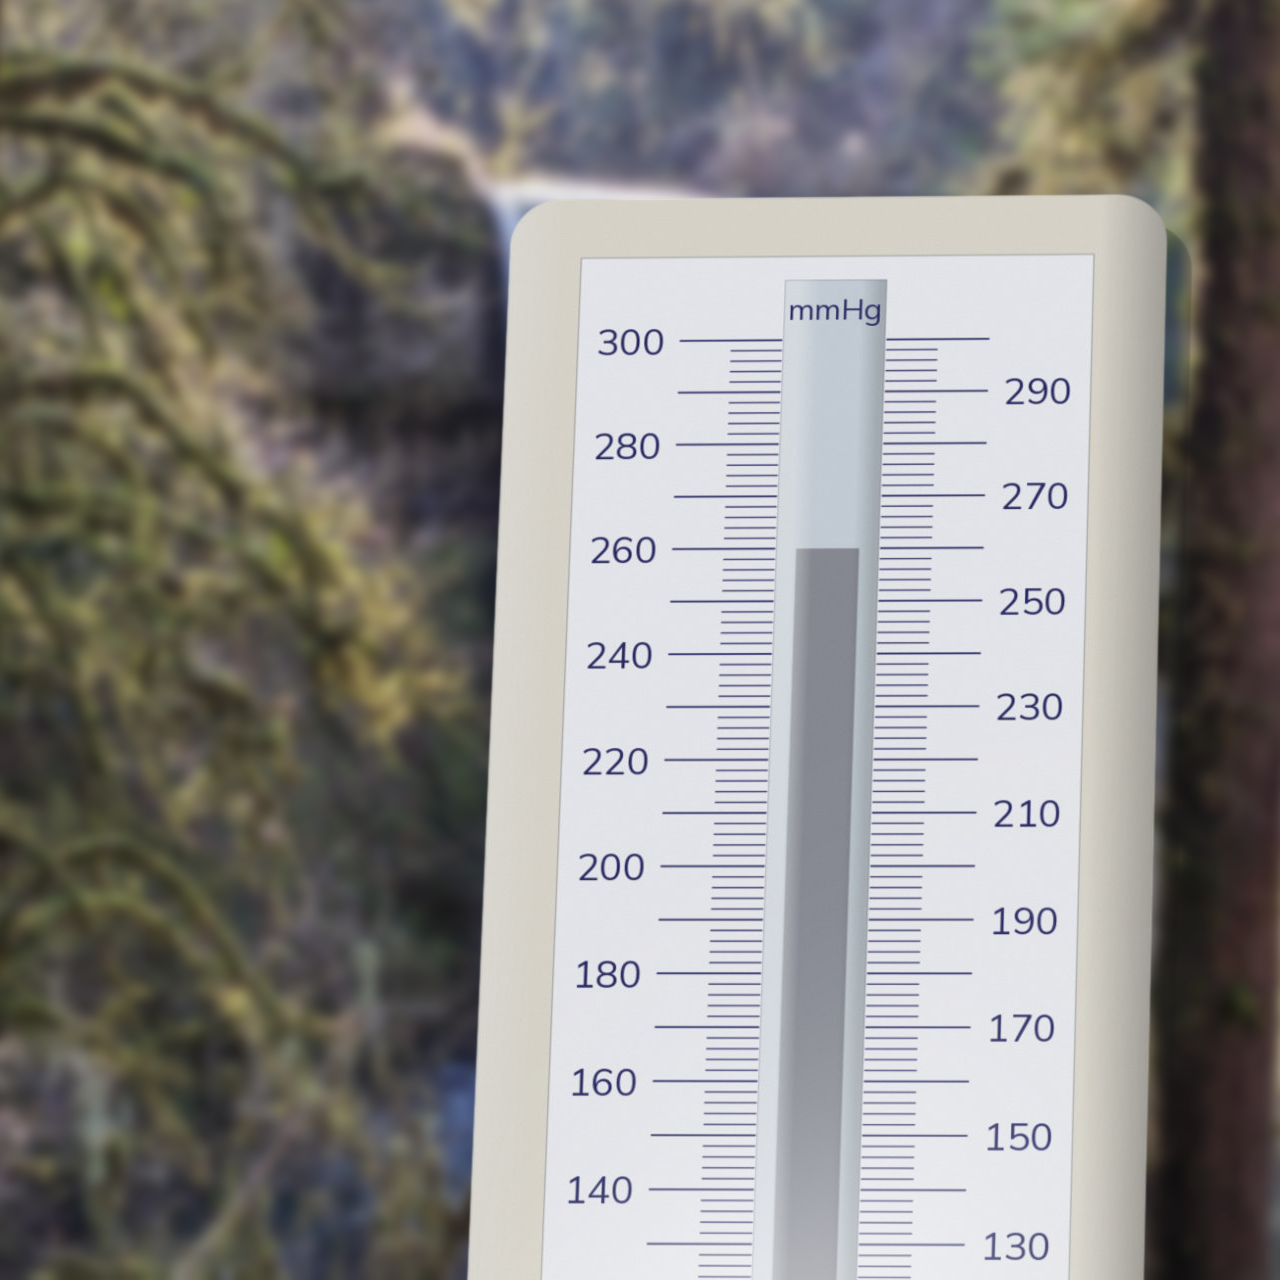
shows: 260 mmHg
